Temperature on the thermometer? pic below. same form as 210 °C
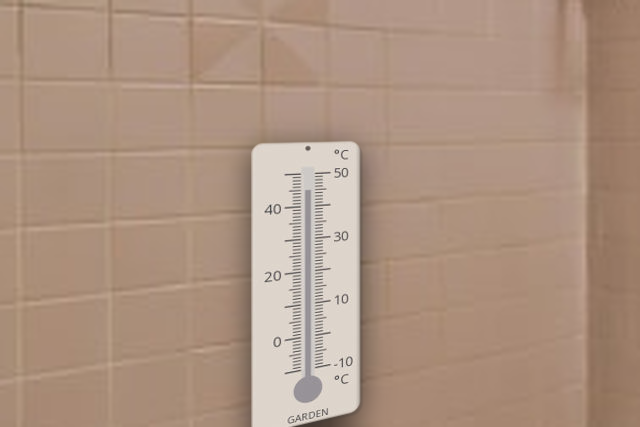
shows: 45 °C
